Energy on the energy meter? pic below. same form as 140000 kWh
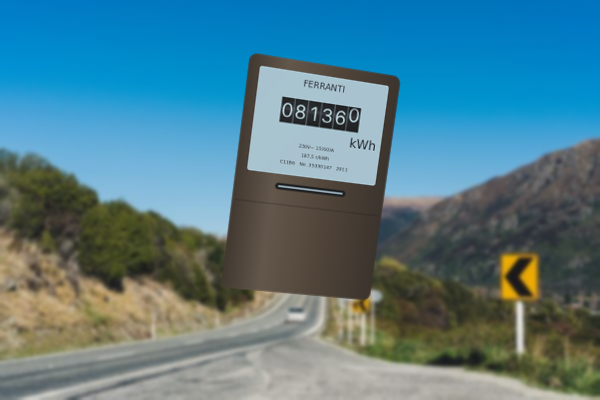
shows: 81360 kWh
